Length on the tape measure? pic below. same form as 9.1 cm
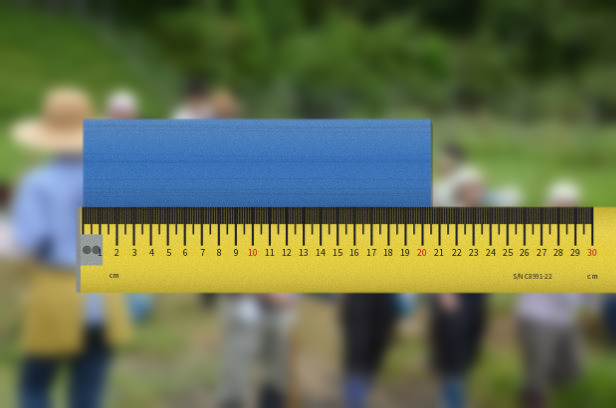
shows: 20.5 cm
